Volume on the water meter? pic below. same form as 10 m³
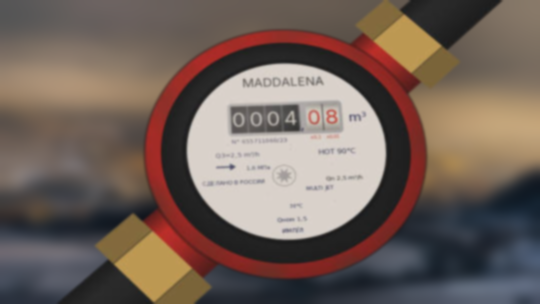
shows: 4.08 m³
